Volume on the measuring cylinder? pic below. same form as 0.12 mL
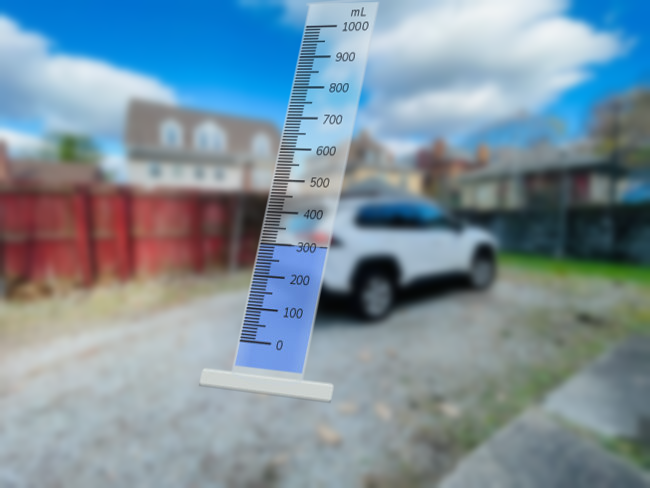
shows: 300 mL
